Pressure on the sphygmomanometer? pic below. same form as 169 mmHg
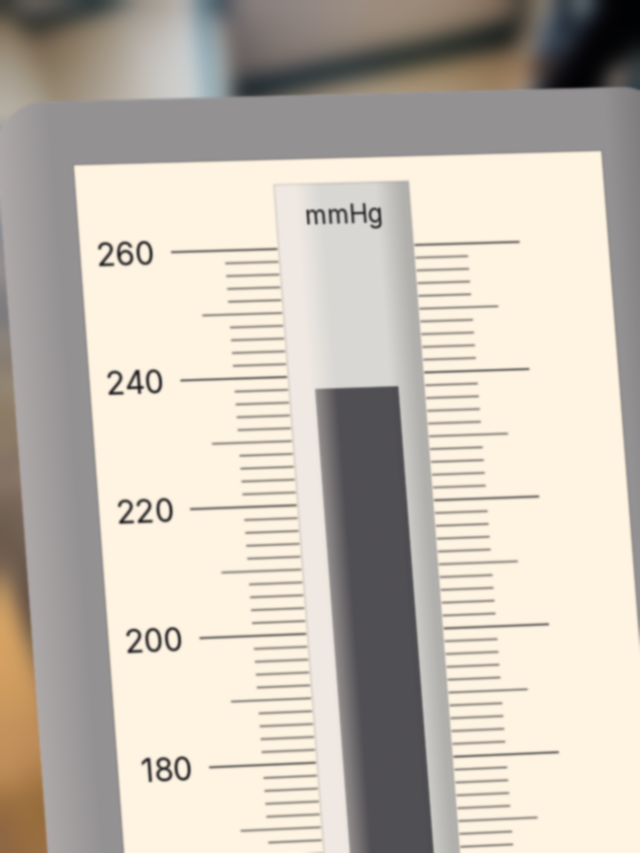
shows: 238 mmHg
